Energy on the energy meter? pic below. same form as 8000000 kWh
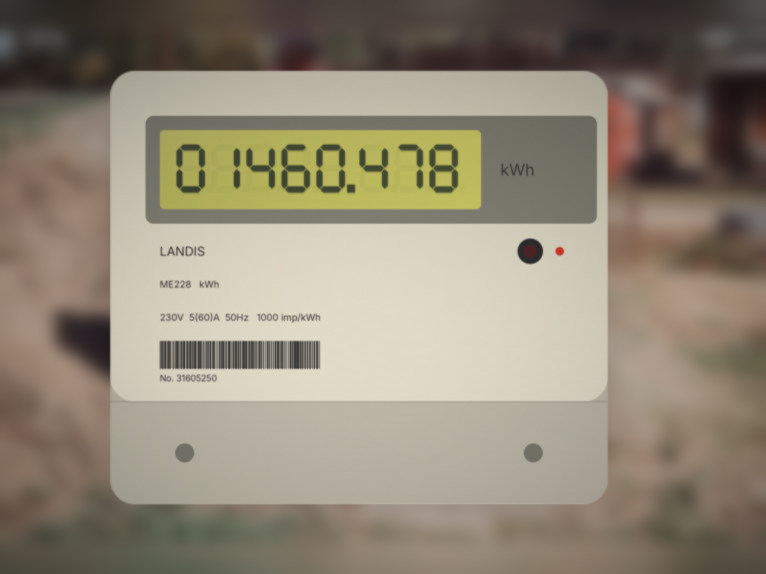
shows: 1460.478 kWh
